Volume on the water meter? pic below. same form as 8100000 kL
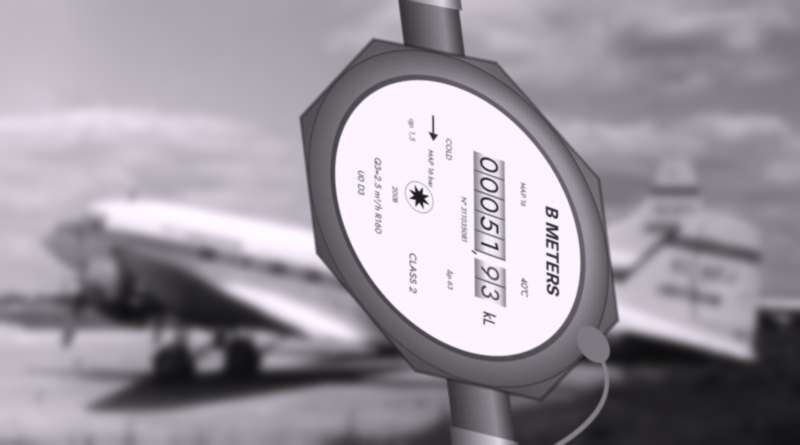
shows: 51.93 kL
